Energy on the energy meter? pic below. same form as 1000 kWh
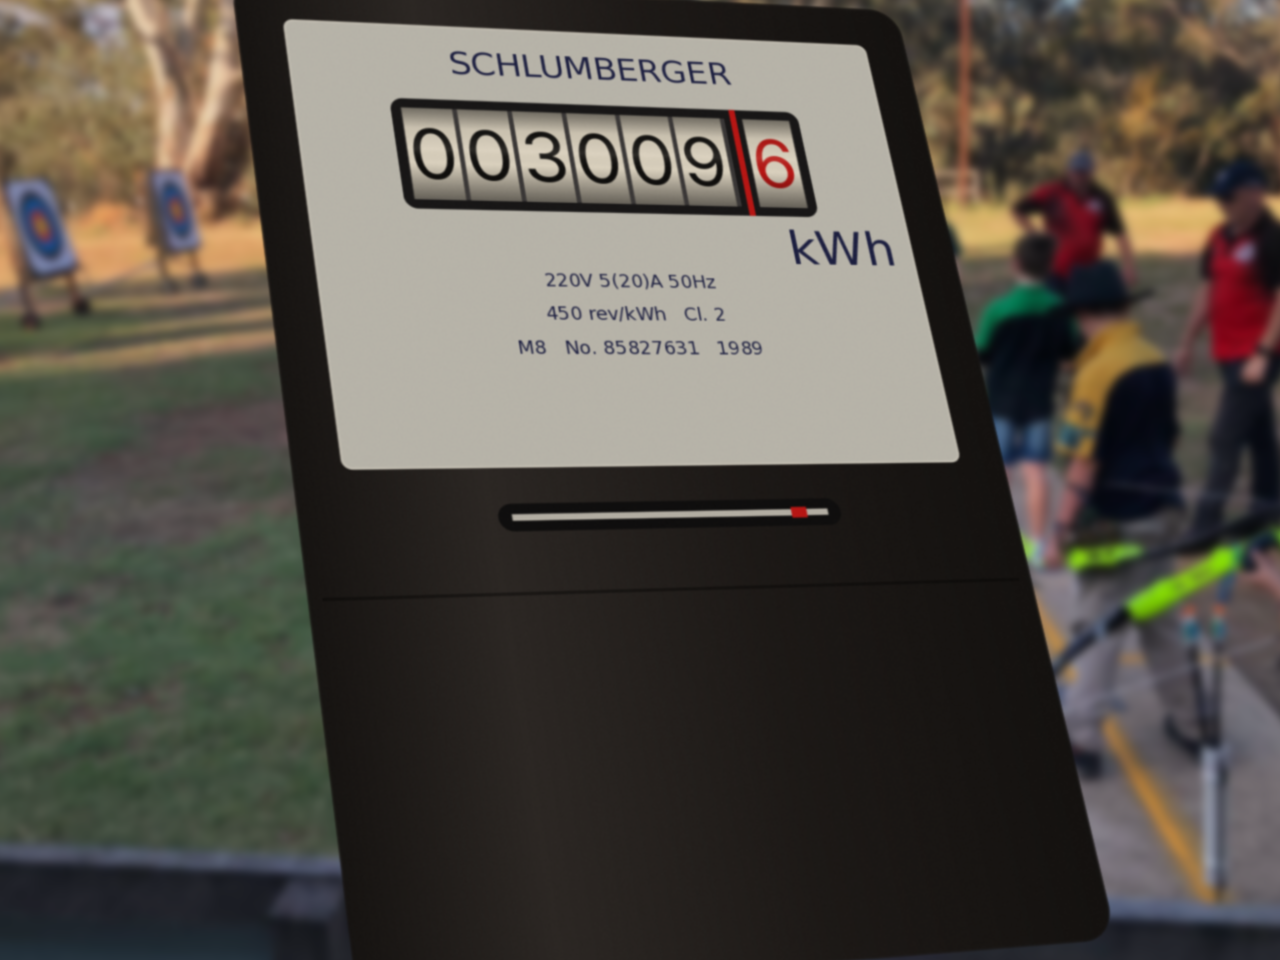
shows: 3009.6 kWh
